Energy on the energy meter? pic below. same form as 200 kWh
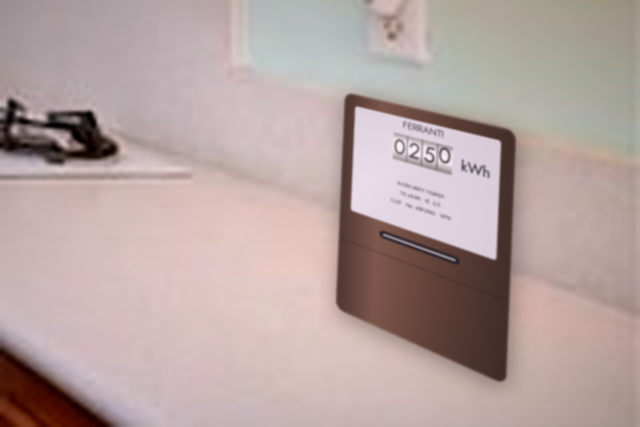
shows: 250 kWh
